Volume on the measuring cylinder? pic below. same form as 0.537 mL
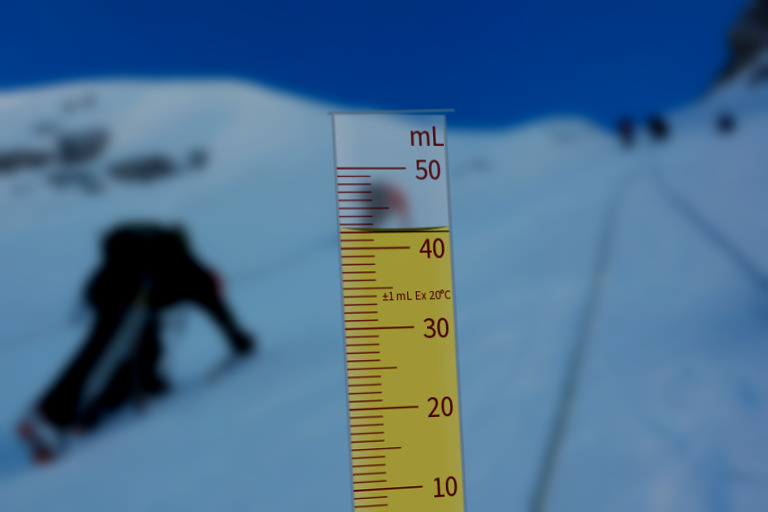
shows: 42 mL
